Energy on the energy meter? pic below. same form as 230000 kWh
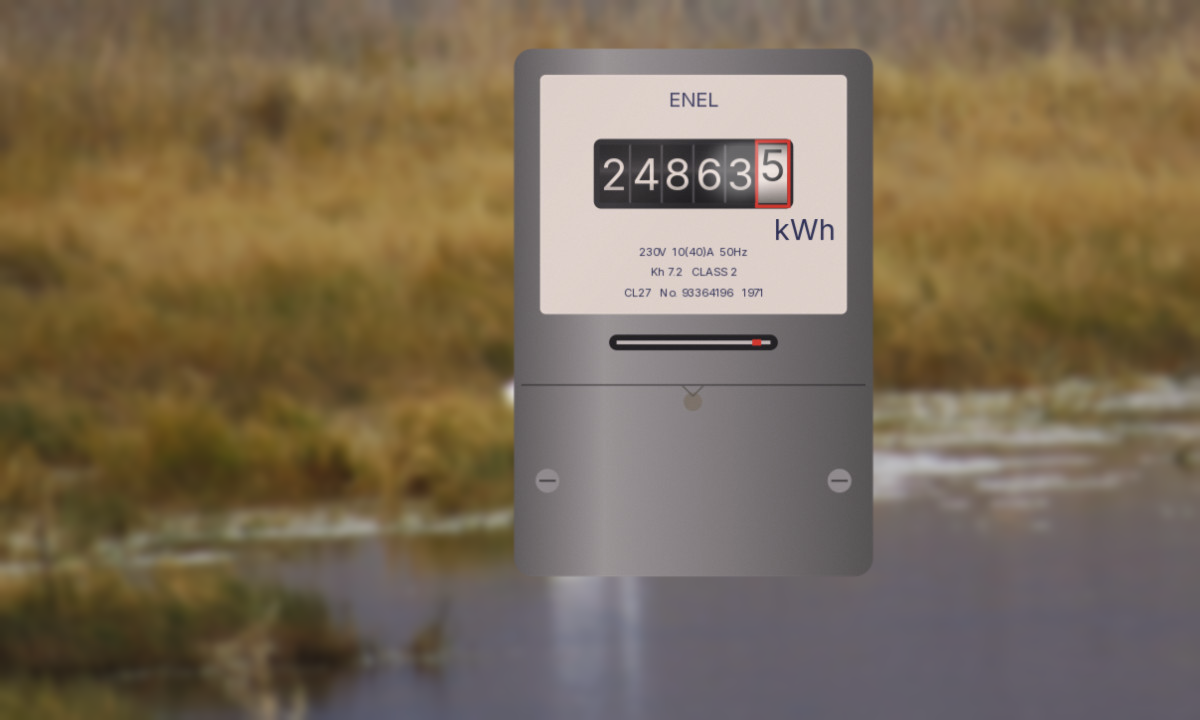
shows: 24863.5 kWh
